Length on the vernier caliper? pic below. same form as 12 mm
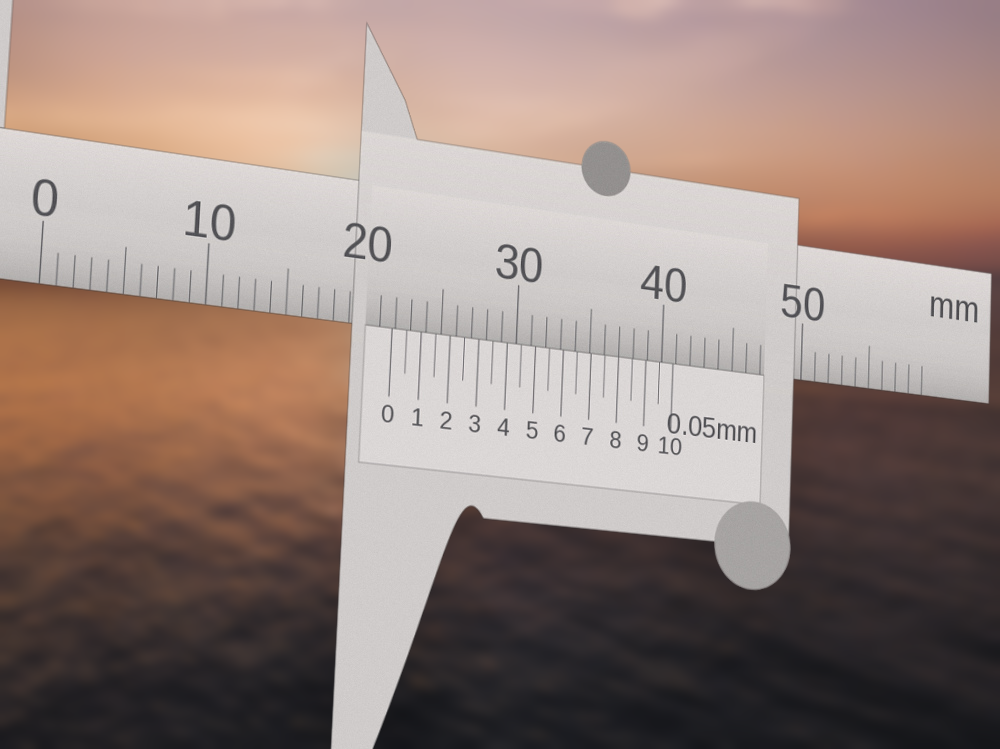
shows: 21.8 mm
